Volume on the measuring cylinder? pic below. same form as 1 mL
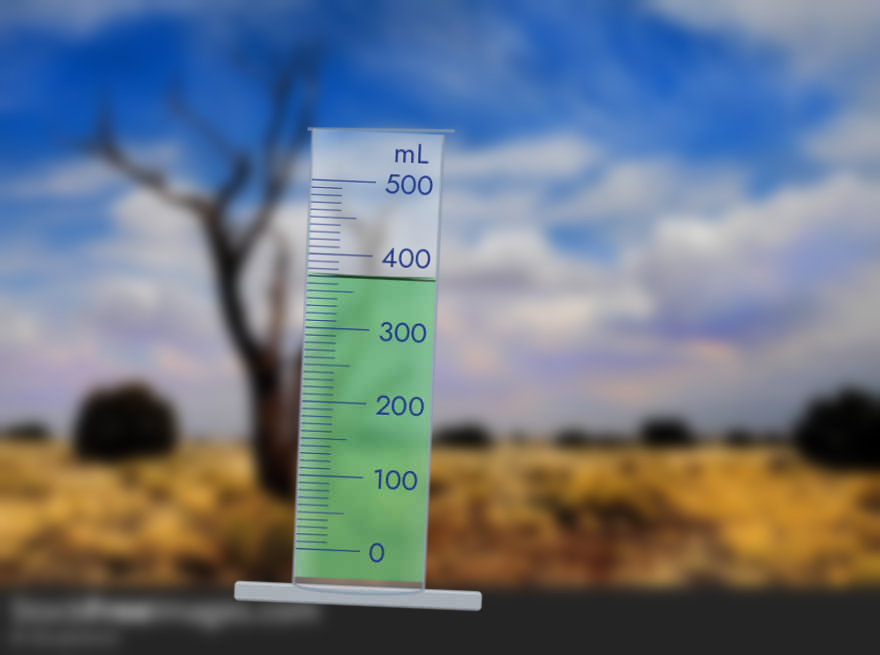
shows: 370 mL
